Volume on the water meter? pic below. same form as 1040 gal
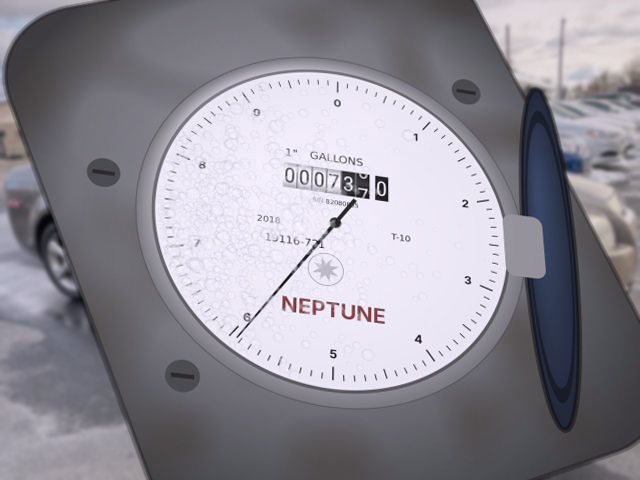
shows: 7365.9 gal
